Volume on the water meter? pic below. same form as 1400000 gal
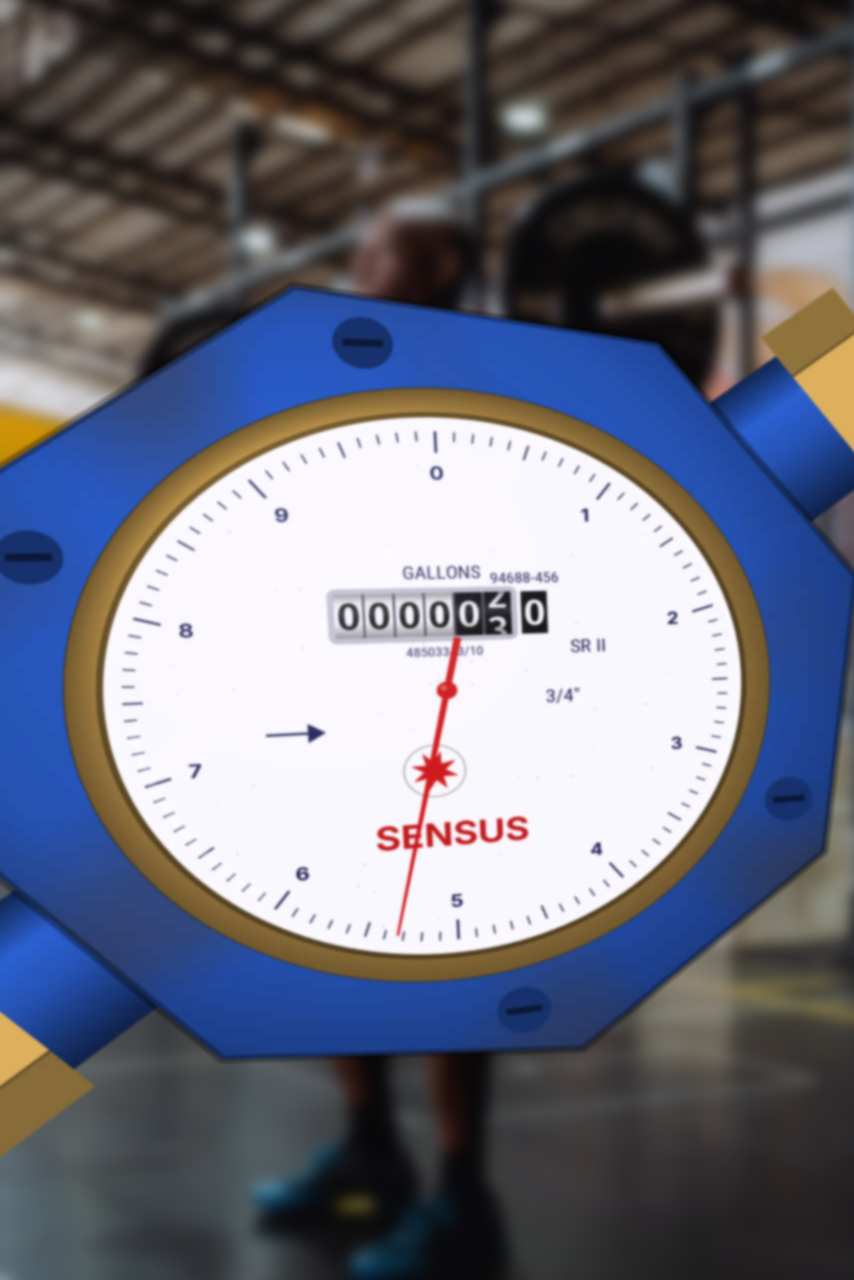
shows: 25.3 gal
